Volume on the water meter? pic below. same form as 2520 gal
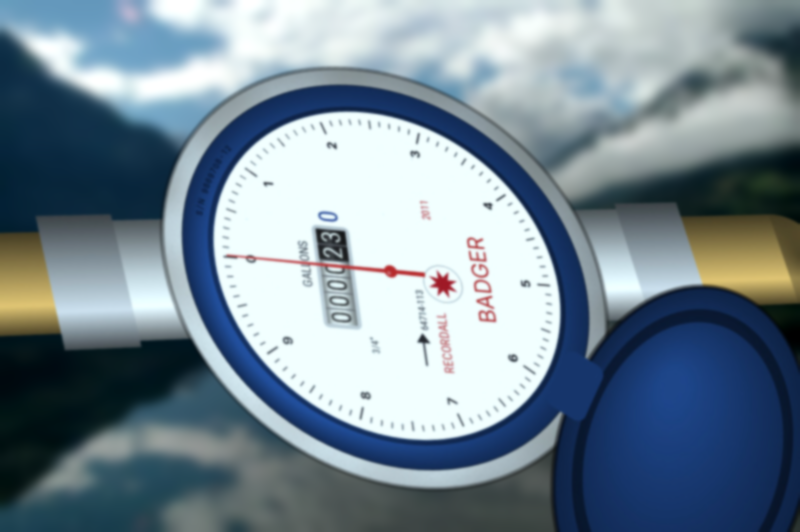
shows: 230.0 gal
